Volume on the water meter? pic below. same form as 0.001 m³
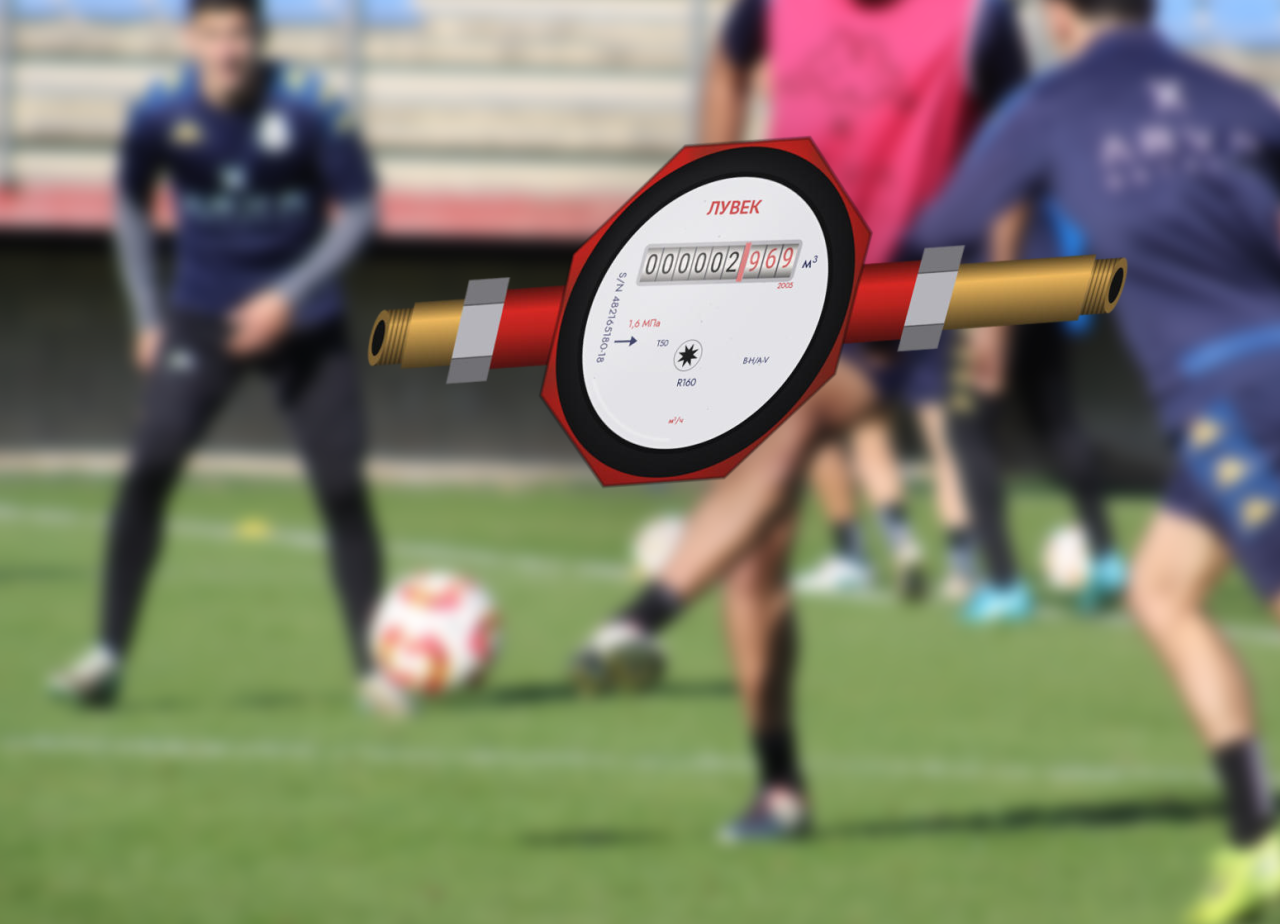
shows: 2.969 m³
